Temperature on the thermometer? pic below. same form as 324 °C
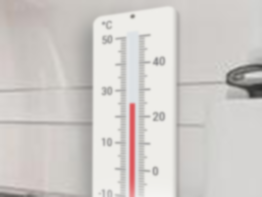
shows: 25 °C
